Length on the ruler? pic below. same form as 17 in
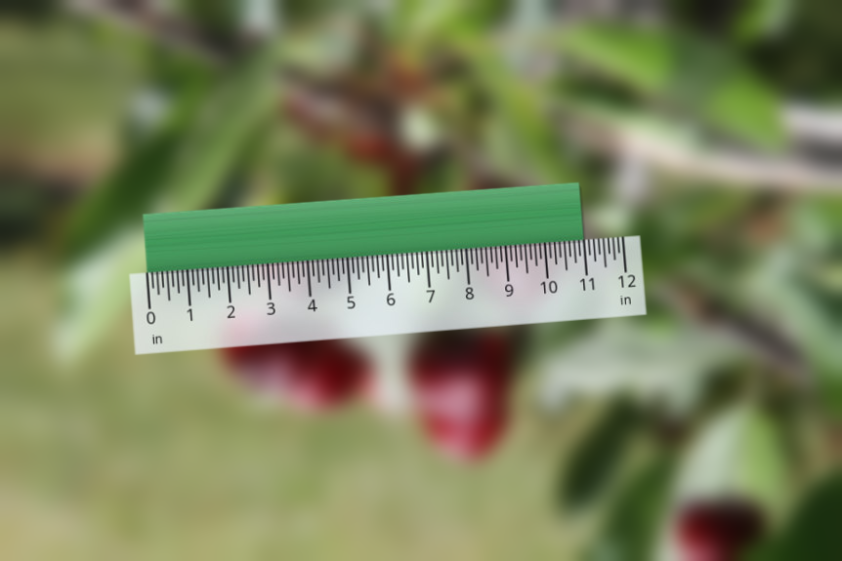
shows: 11 in
